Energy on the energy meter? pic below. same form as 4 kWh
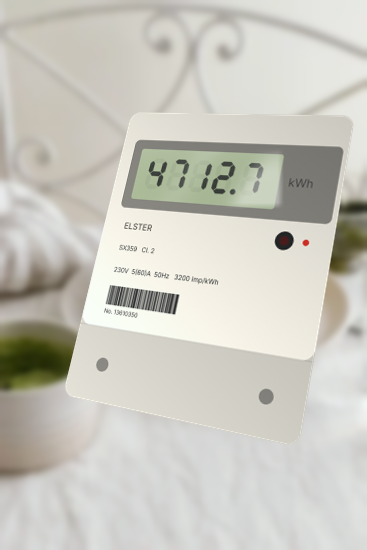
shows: 4712.7 kWh
